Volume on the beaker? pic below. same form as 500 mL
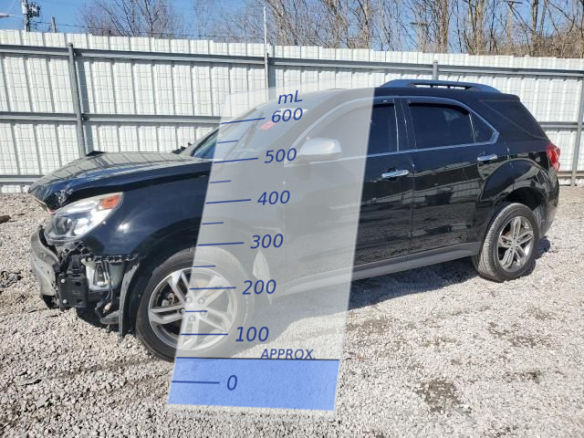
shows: 50 mL
